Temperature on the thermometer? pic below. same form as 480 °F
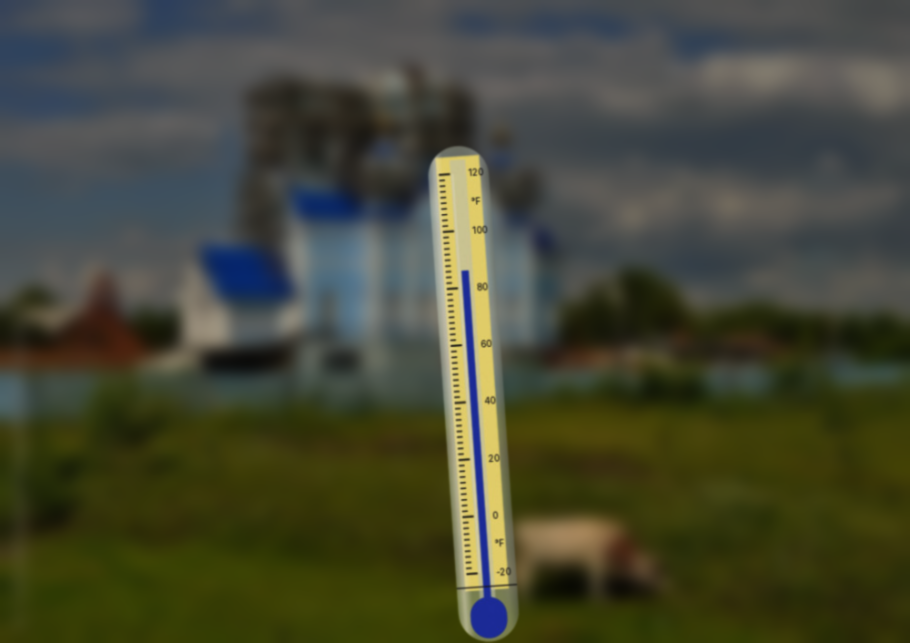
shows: 86 °F
